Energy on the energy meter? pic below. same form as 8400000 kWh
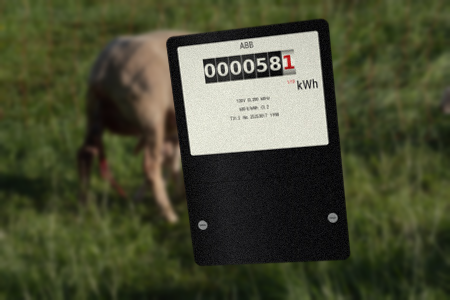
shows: 58.1 kWh
